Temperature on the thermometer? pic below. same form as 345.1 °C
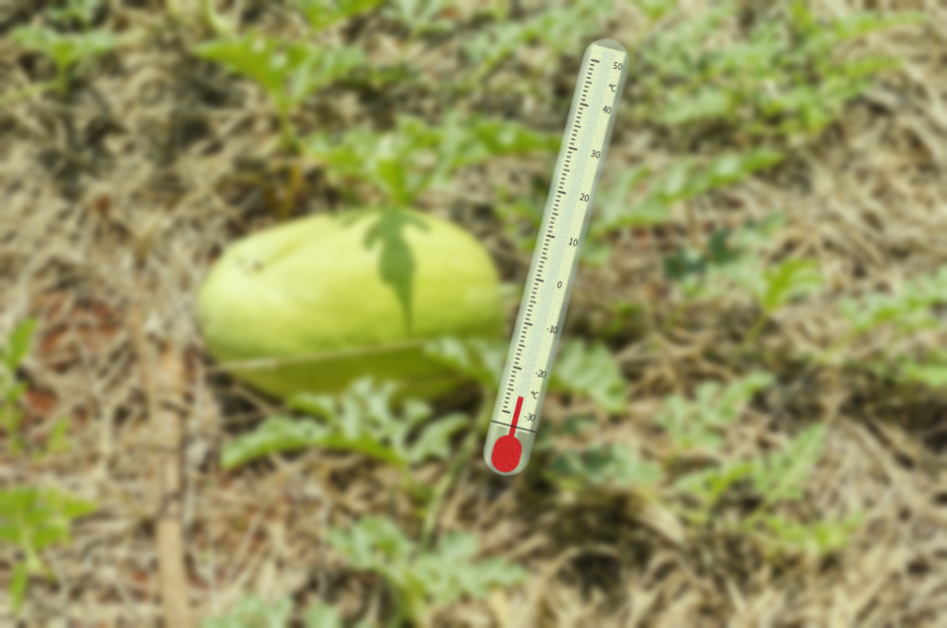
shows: -26 °C
